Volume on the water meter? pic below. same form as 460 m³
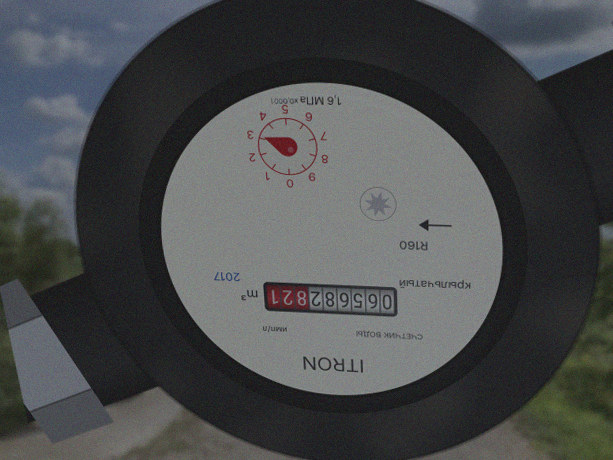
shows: 65682.8213 m³
